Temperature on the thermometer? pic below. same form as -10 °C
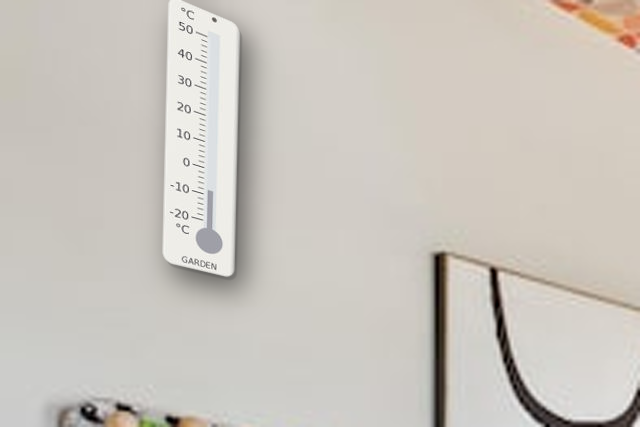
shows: -8 °C
